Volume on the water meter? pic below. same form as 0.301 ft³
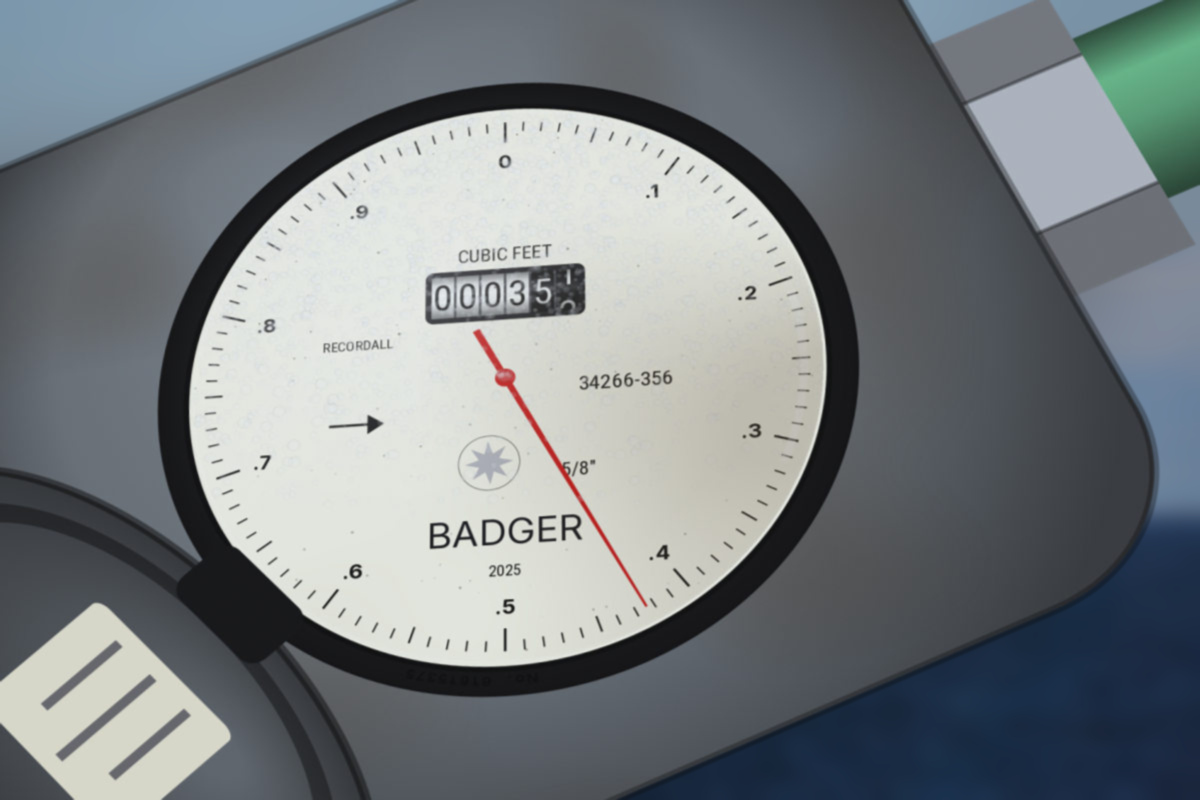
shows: 351.42 ft³
